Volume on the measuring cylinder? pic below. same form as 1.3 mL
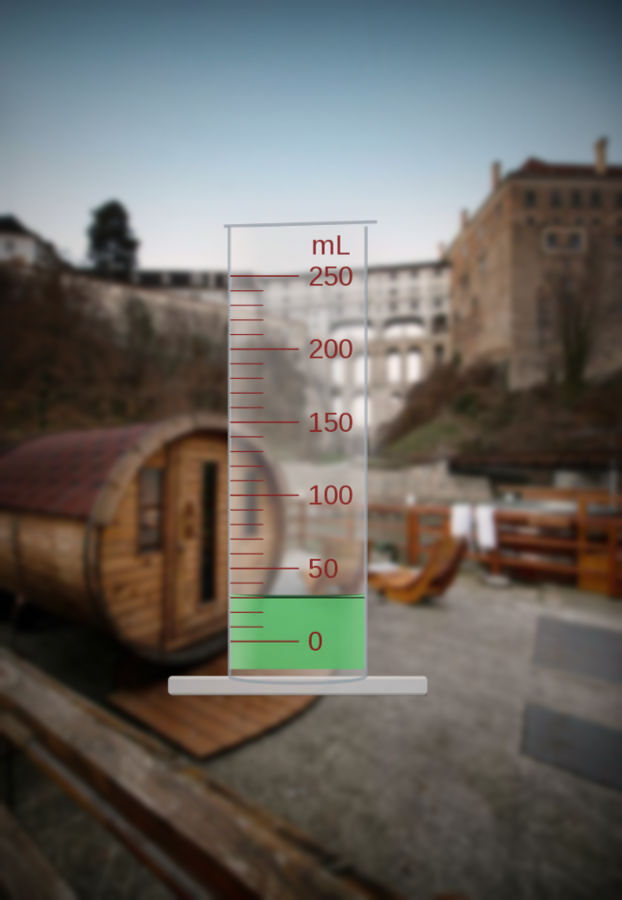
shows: 30 mL
